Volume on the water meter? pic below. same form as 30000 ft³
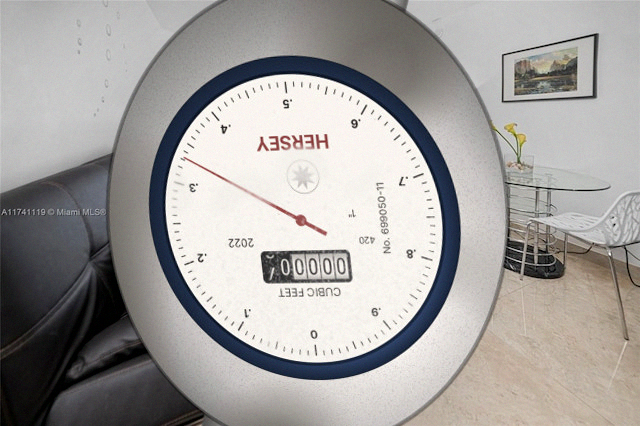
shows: 7.33 ft³
